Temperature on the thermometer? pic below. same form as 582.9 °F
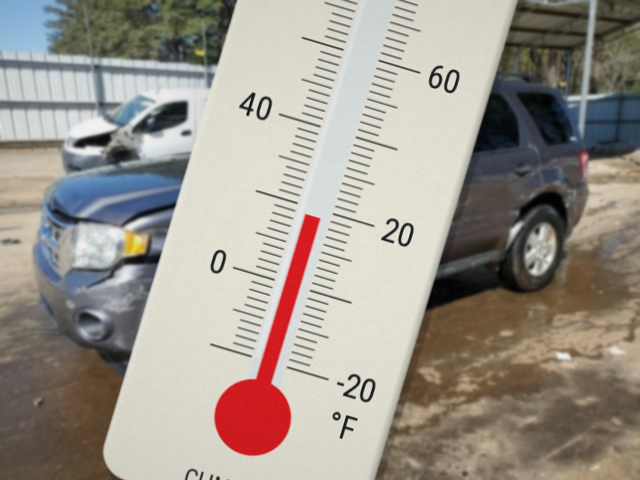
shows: 18 °F
